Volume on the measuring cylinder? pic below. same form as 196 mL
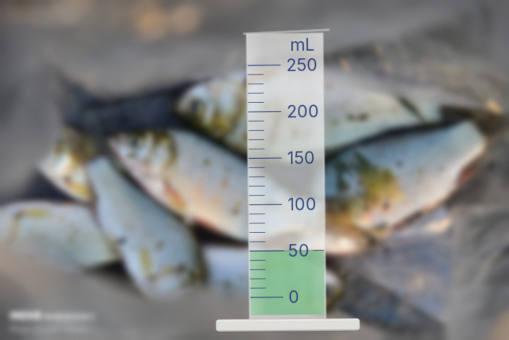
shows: 50 mL
